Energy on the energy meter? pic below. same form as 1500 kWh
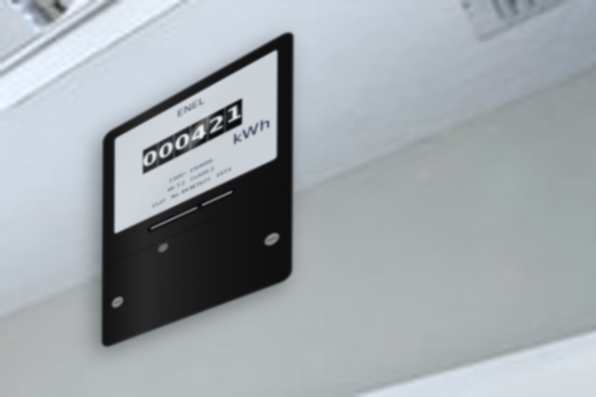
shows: 421 kWh
